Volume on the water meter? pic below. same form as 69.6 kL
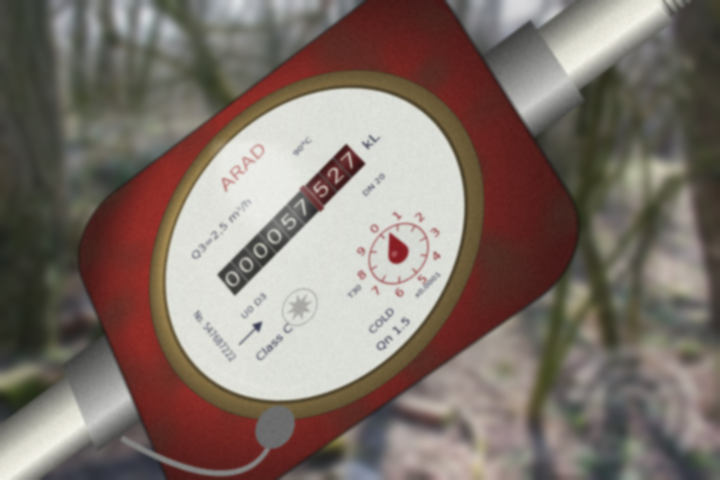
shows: 57.5270 kL
